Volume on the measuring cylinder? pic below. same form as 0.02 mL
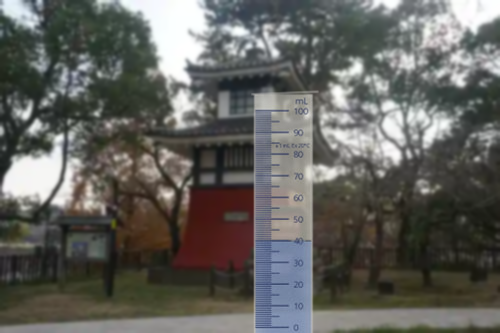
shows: 40 mL
